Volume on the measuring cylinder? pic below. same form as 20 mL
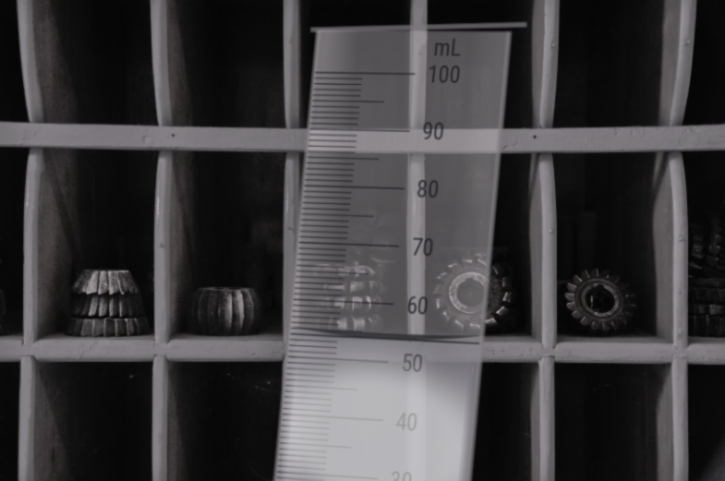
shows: 54 mL
